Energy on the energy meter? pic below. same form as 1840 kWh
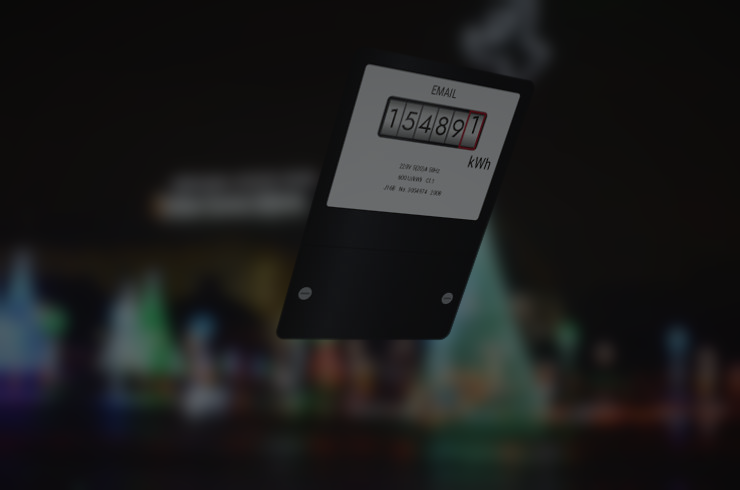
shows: 15489.1 kWh
